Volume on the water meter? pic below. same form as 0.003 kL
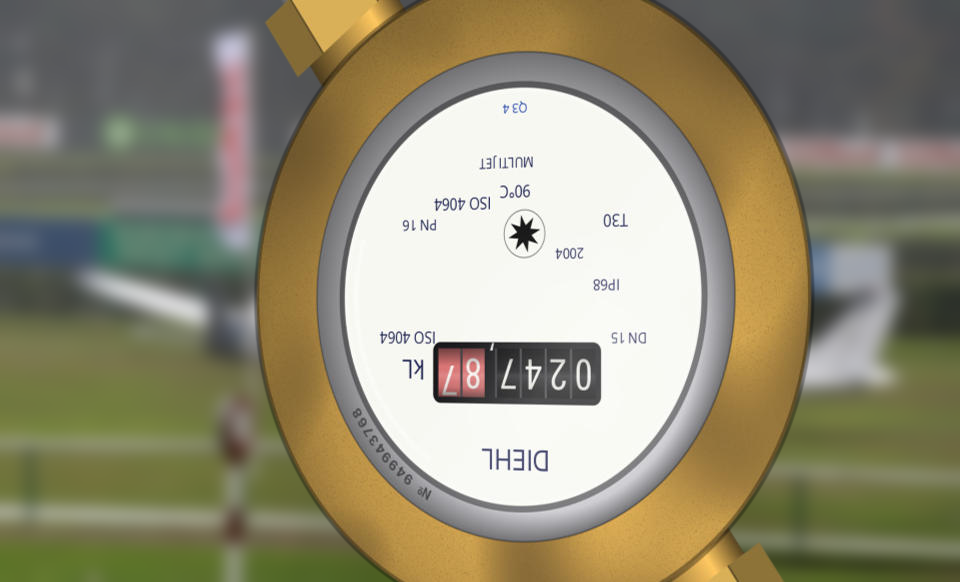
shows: 247.87 kL
